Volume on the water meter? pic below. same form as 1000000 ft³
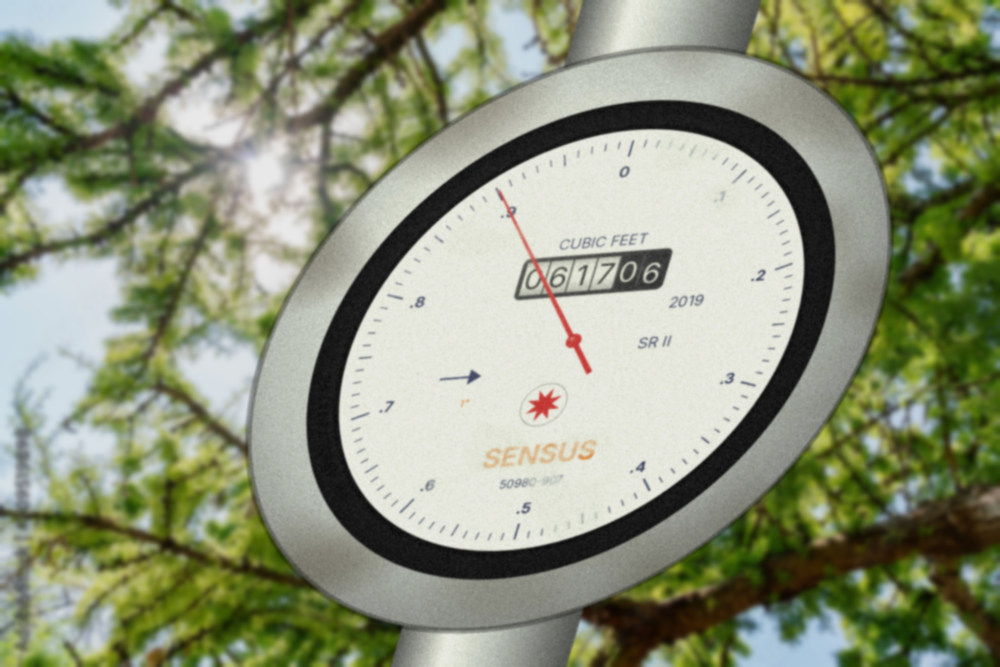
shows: 61705.90 ft³
